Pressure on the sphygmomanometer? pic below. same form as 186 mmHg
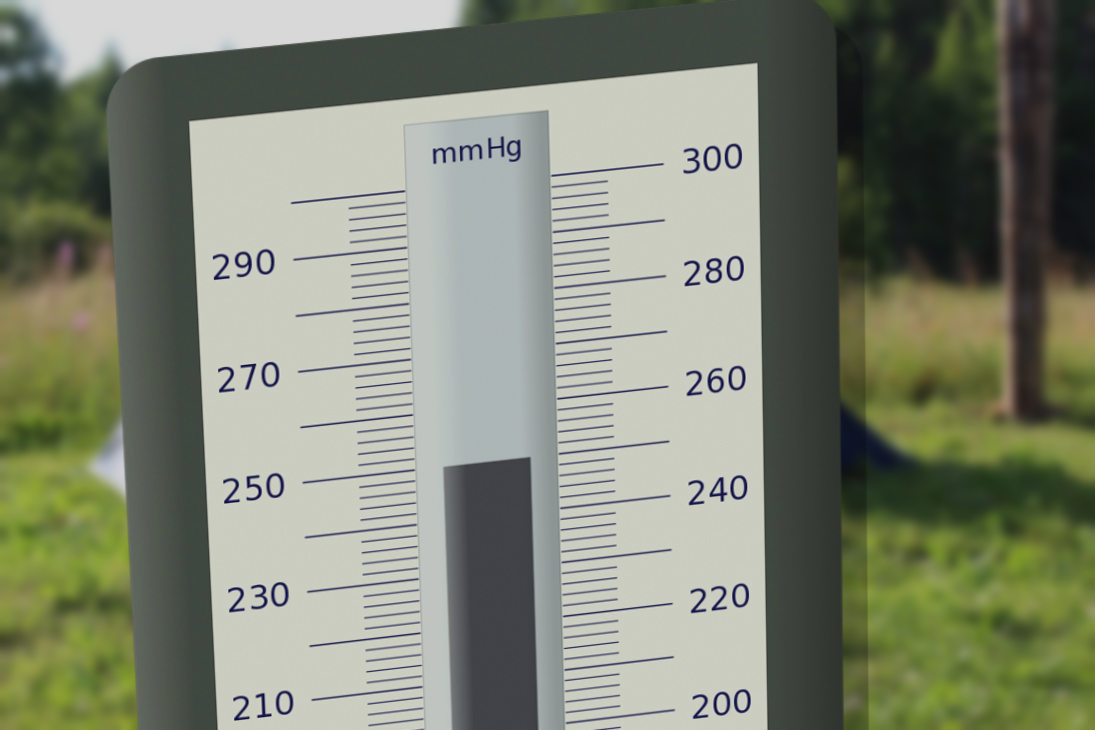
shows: 250 mmHg
